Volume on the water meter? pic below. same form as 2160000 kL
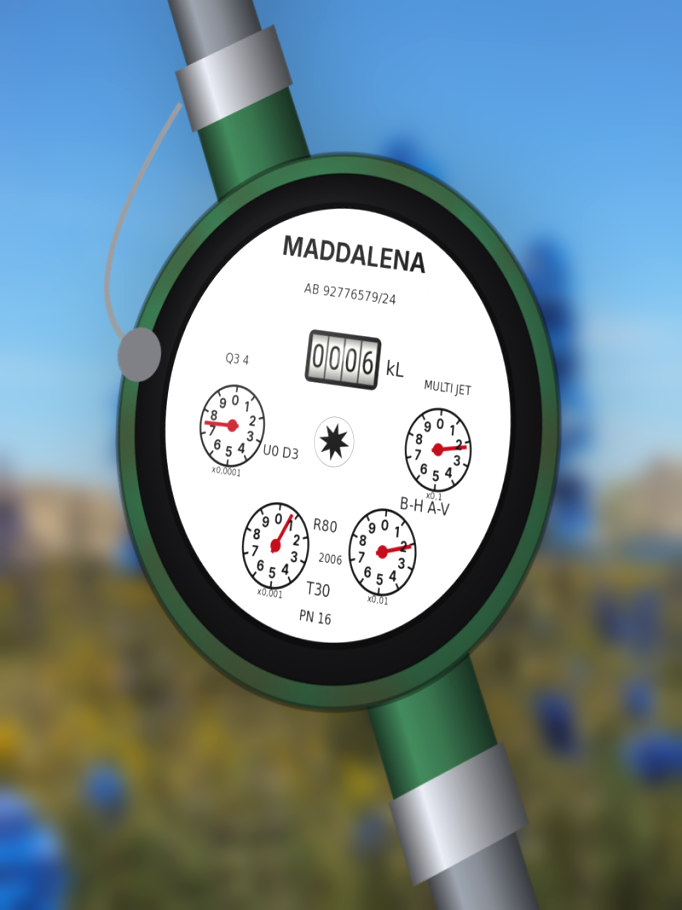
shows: 6.2207 kL
